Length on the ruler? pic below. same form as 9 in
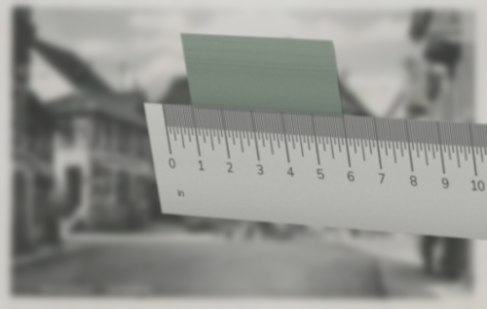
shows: 5 in
